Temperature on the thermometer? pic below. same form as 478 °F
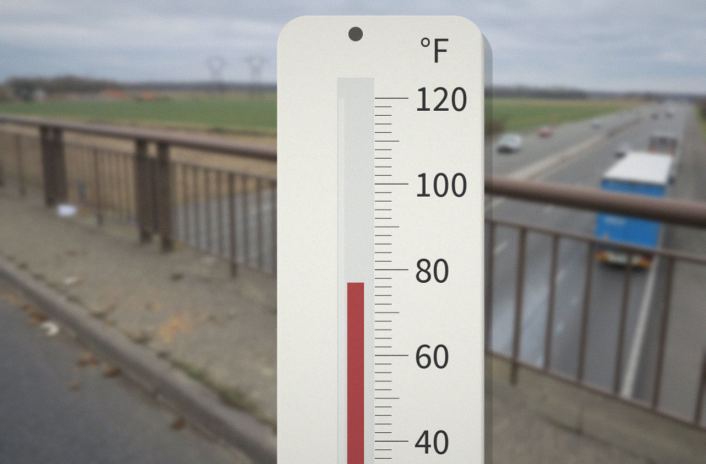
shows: 77 °F
